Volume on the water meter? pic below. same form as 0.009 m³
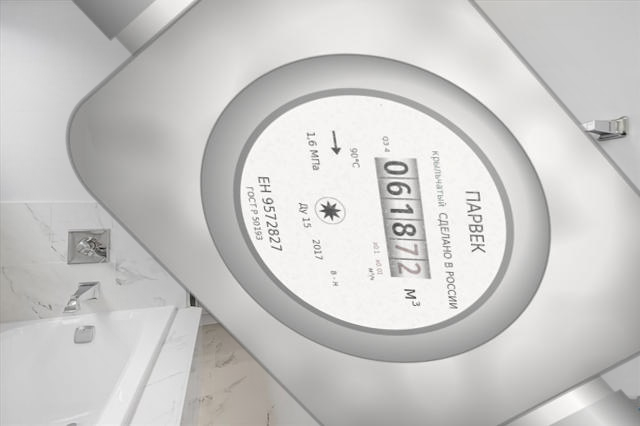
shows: 618.72 m³
